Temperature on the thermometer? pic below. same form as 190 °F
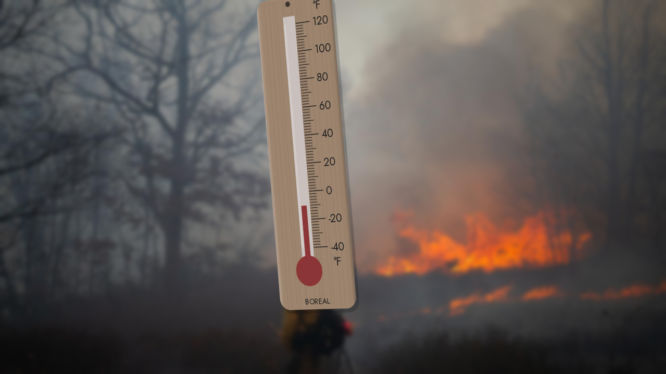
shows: -10 °F
